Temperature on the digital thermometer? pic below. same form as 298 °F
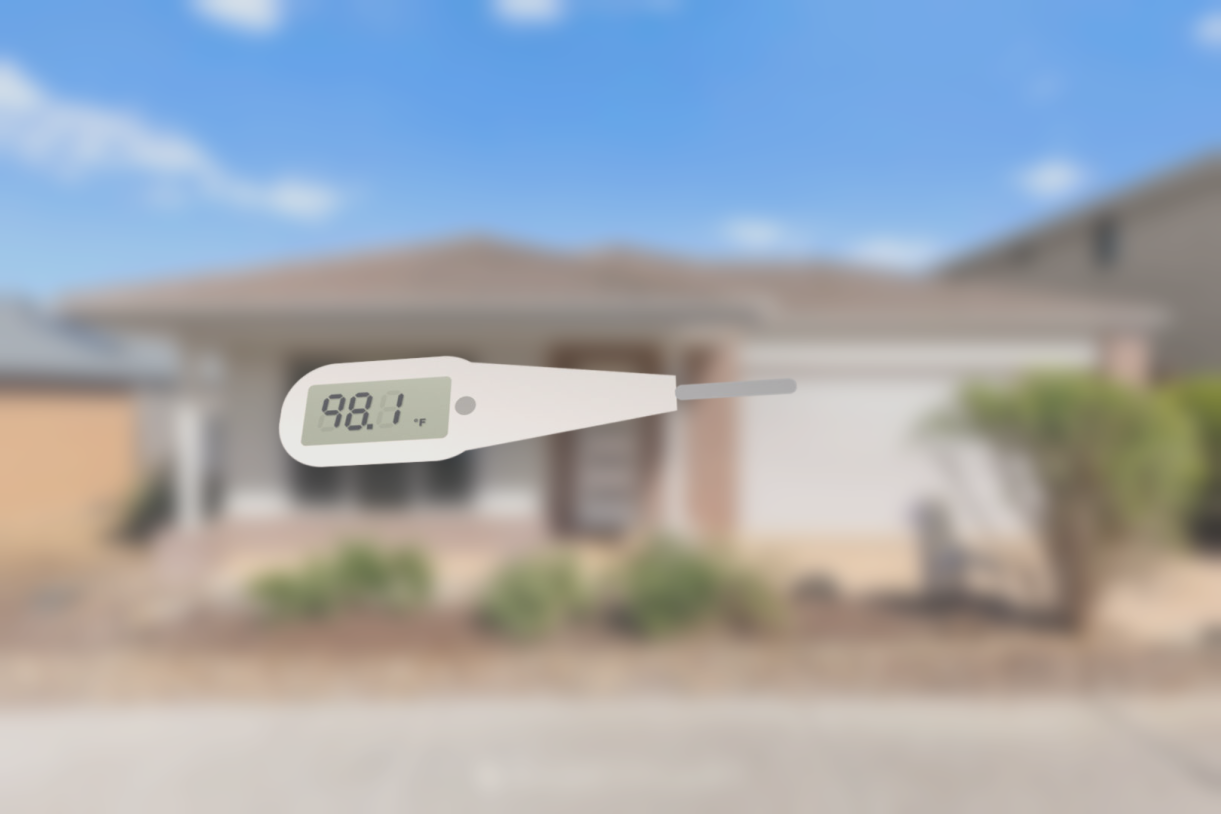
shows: 98.1 °F
